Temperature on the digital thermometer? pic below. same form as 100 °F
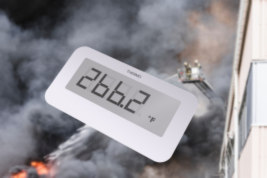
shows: 266.2 °F
